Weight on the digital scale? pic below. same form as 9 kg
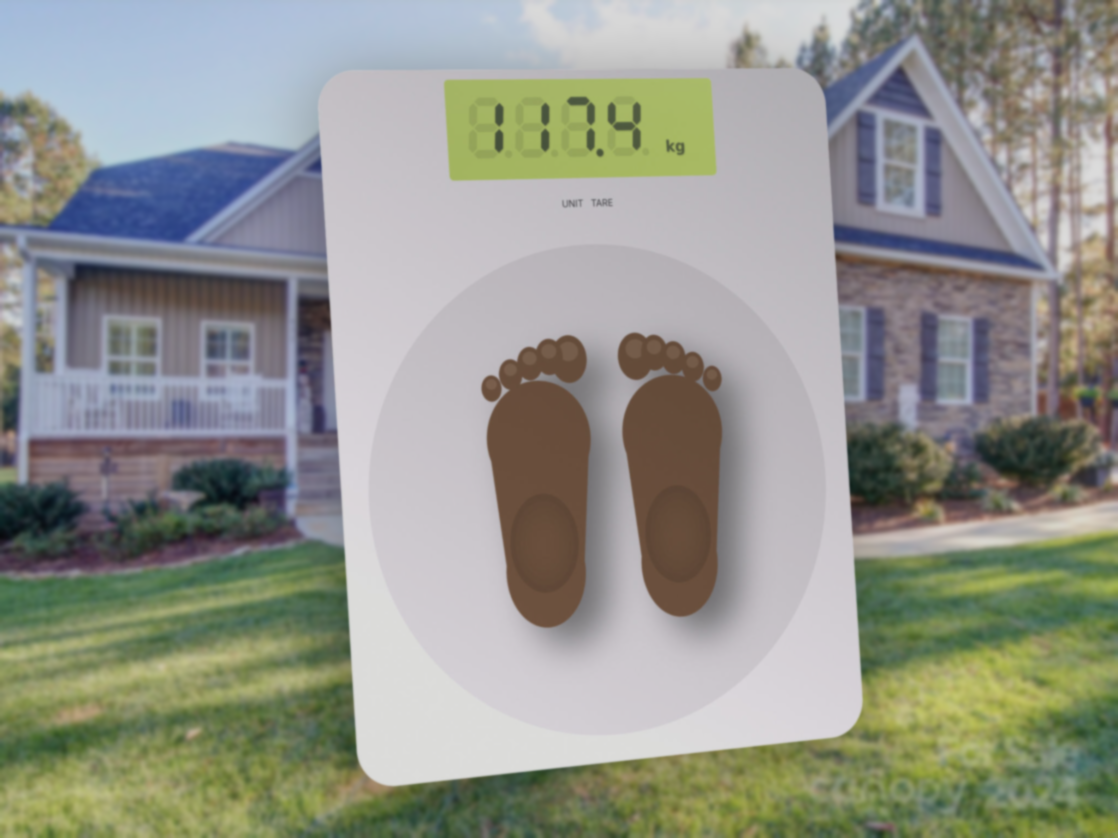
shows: 117.4 kg
